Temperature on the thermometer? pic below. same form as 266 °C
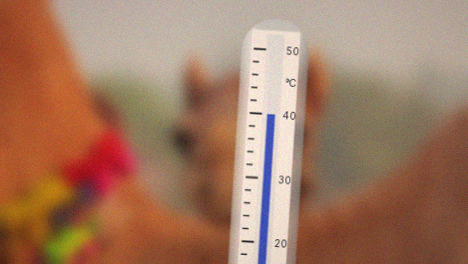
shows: 40 °C
